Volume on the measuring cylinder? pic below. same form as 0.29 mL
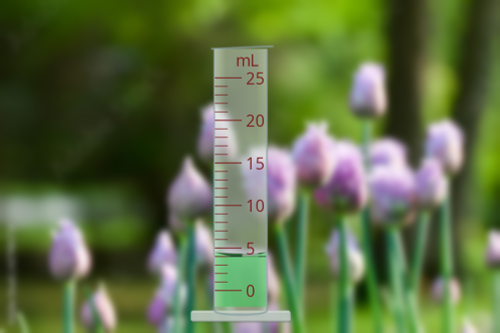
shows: 4 mL
